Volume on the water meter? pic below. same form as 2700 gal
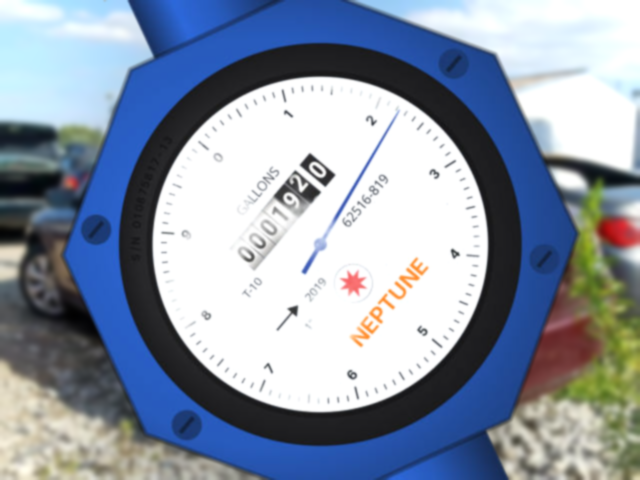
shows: 1922.2 gal
